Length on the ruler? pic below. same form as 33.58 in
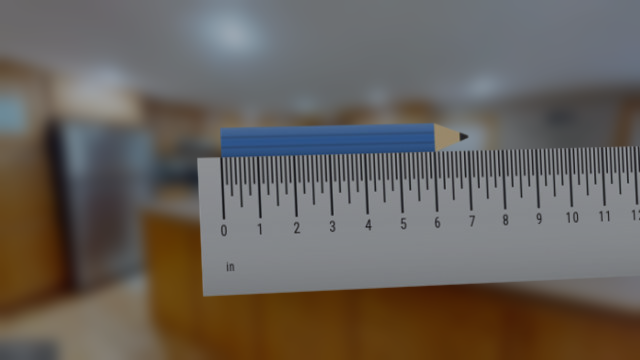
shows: 7 in
